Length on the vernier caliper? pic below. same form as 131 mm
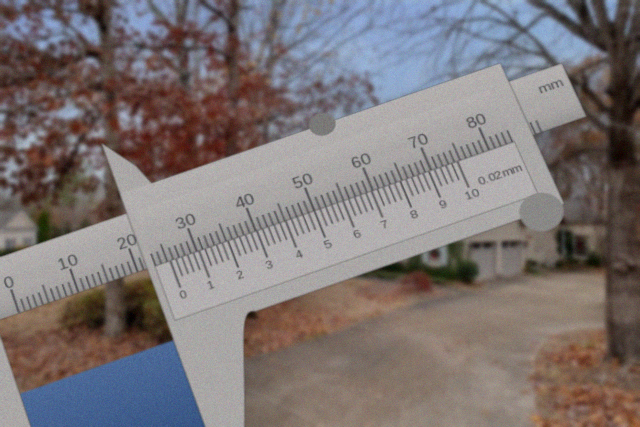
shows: 25.5 mm
